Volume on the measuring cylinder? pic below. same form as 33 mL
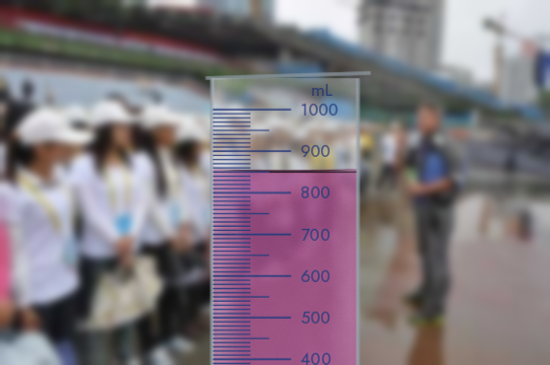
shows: 850 mL
